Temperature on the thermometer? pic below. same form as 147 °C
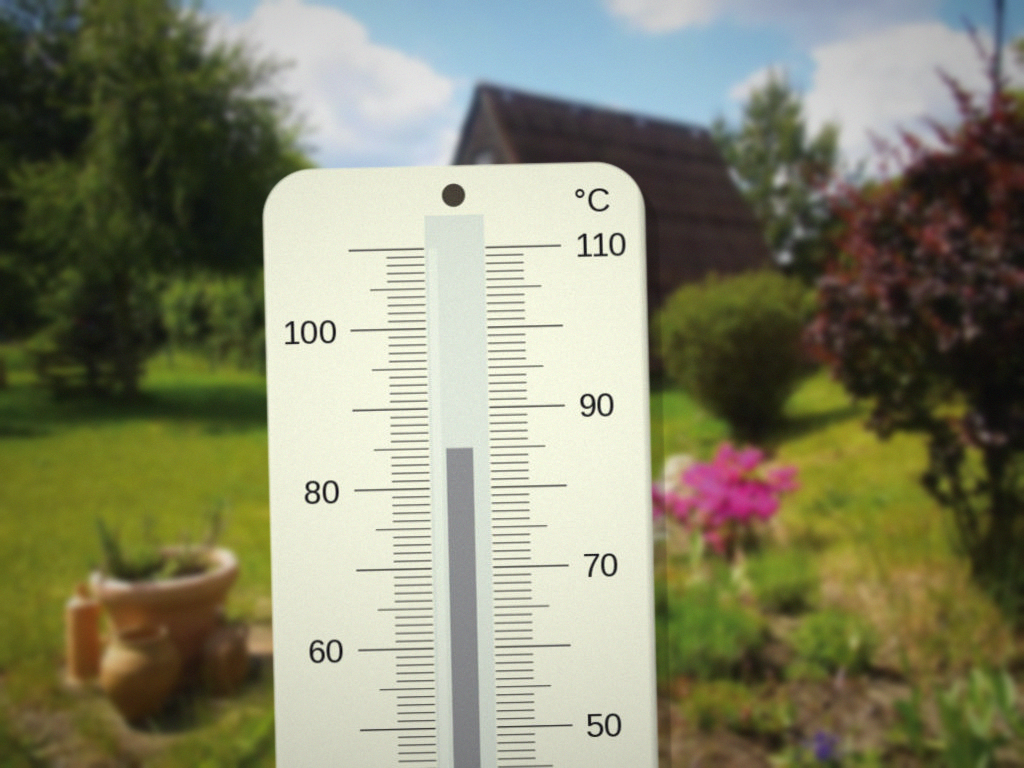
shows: 85 °C
